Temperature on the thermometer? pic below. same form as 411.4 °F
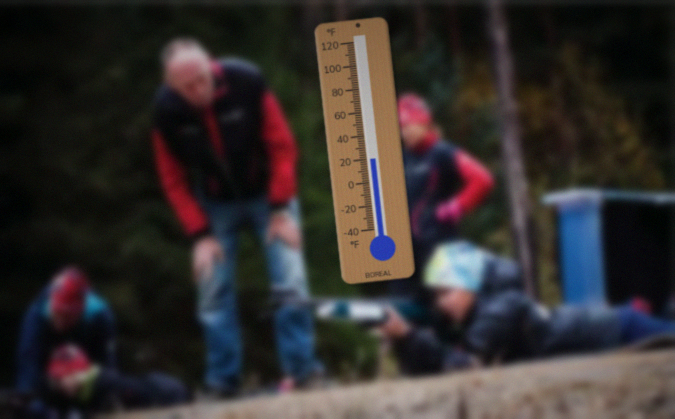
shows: 20 °F
